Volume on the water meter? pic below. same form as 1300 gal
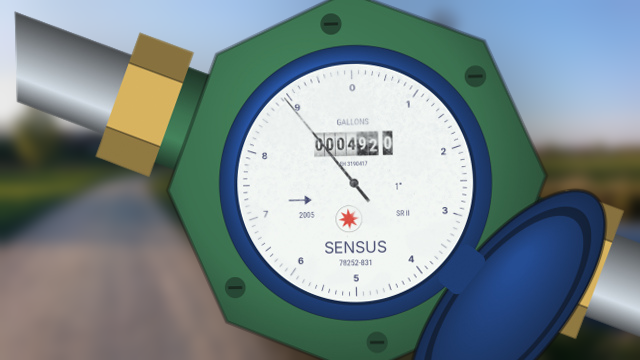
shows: 4918.9 gal
